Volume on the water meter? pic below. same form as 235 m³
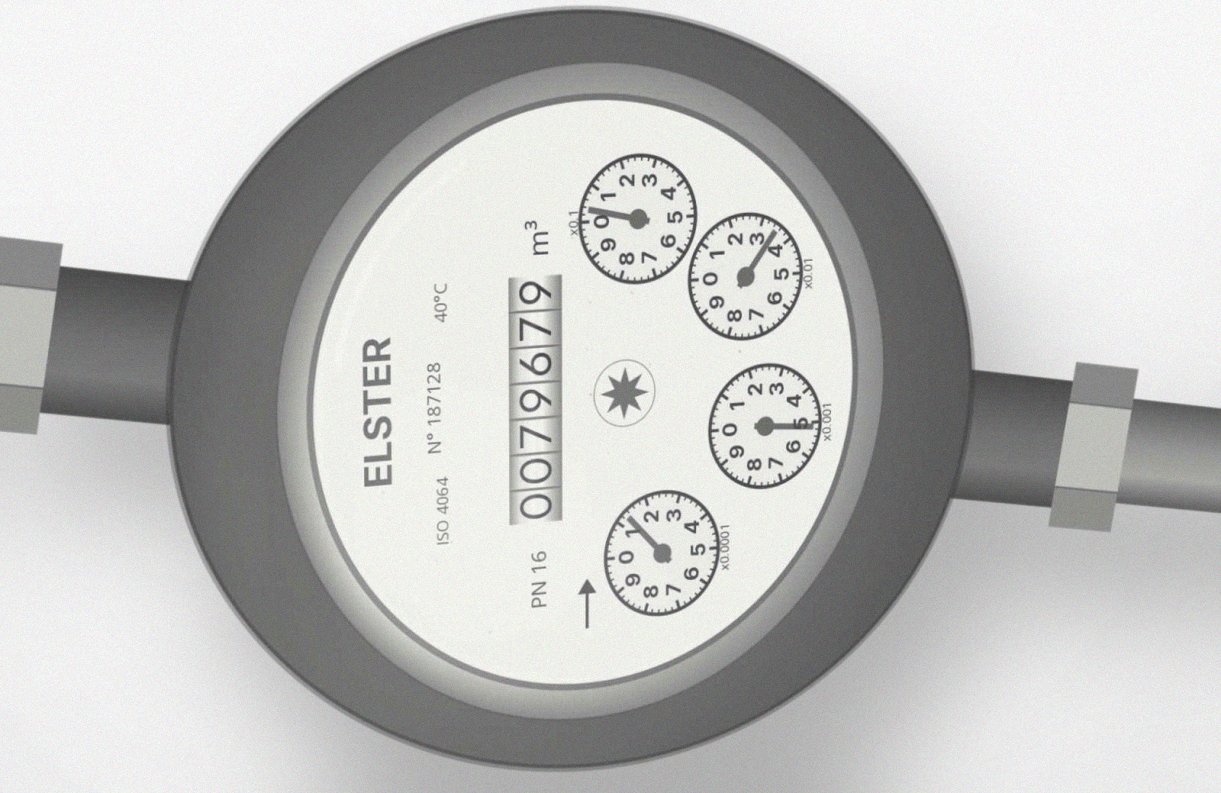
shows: 79679.0351 m³
